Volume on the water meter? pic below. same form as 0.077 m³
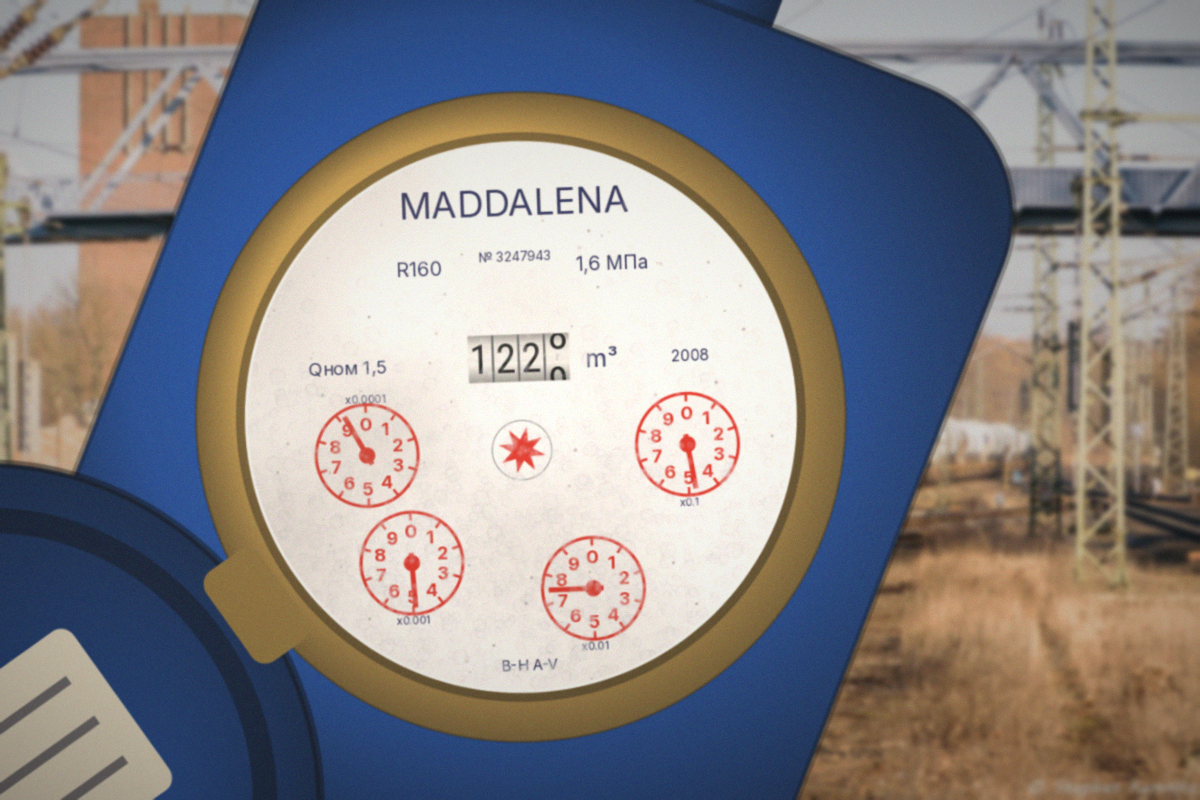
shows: 1228.4749 m³
